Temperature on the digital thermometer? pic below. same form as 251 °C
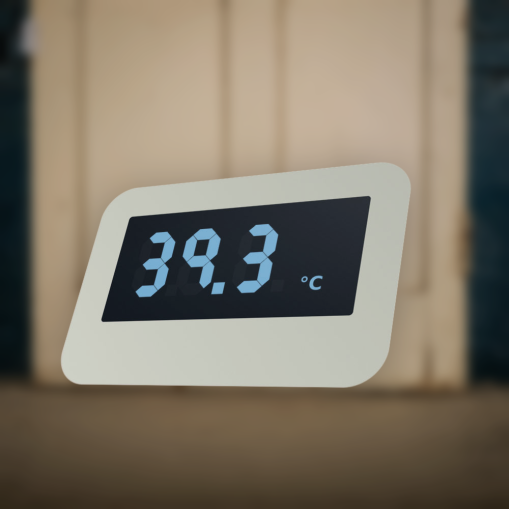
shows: 39.3 °C
